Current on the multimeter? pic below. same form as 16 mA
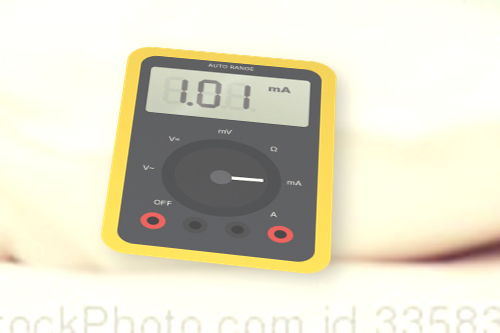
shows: 1.01 mA
